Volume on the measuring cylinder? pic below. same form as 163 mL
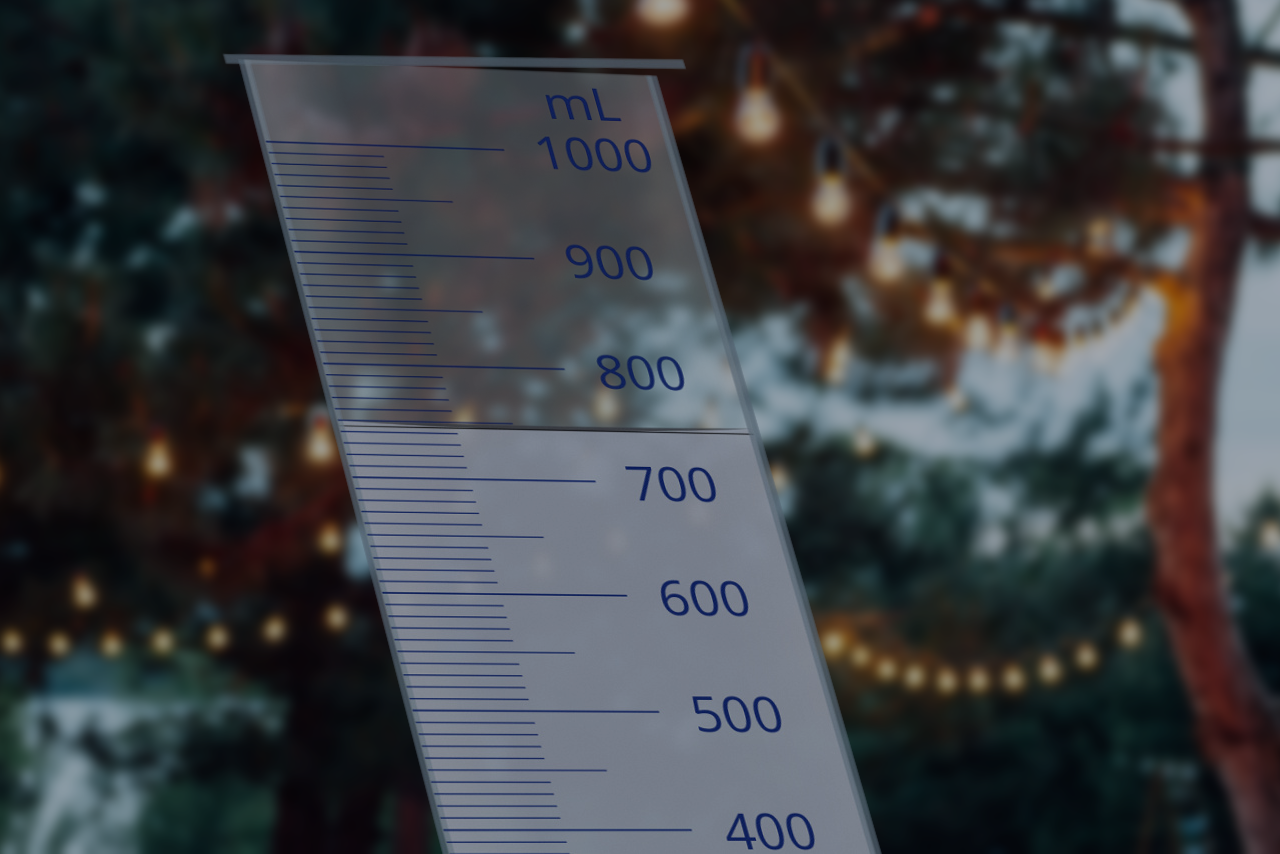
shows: 745 mL
